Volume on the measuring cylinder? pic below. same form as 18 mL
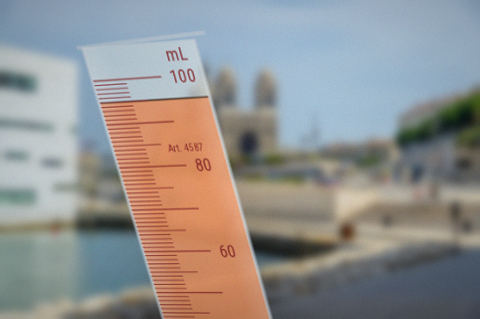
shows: 95 mL
